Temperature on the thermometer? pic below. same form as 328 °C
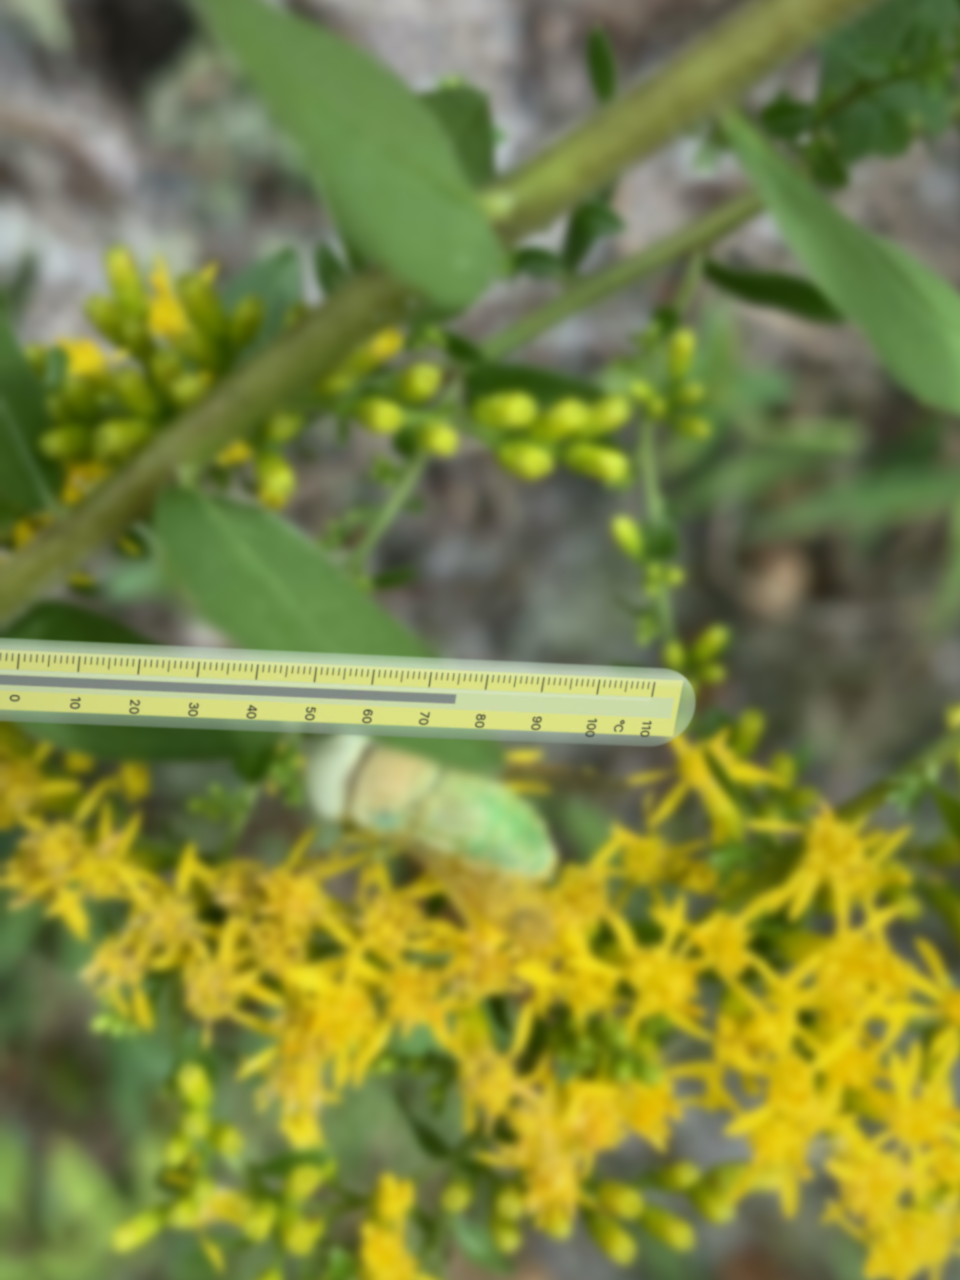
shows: 75 °C
